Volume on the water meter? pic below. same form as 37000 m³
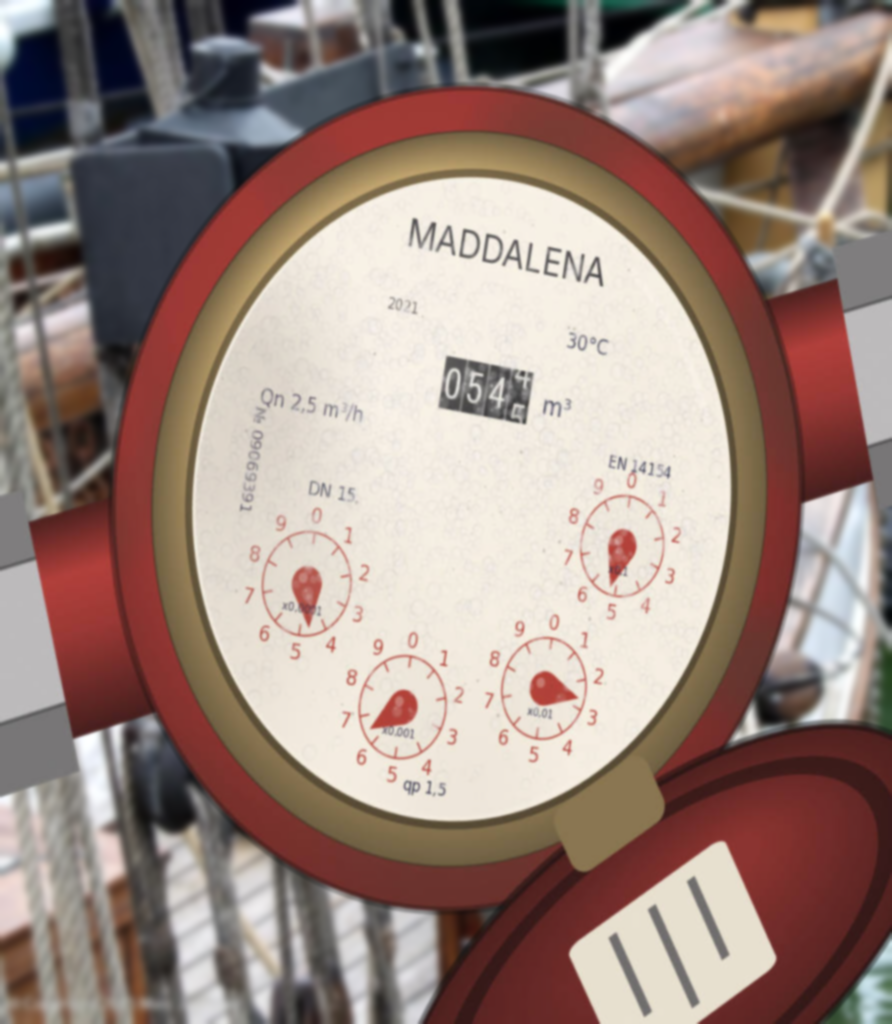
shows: 544.5264 m³
